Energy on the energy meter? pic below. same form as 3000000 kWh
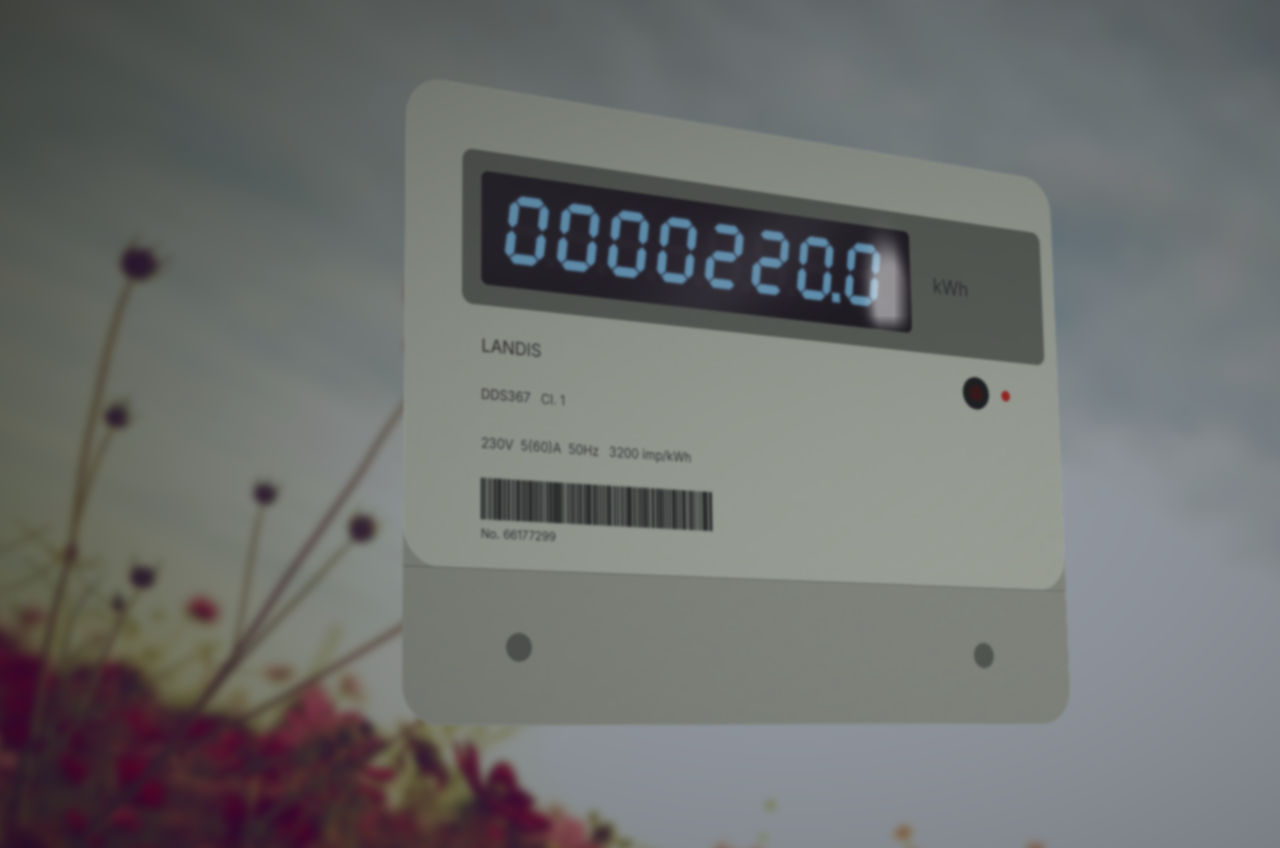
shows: 220.0 kWh
